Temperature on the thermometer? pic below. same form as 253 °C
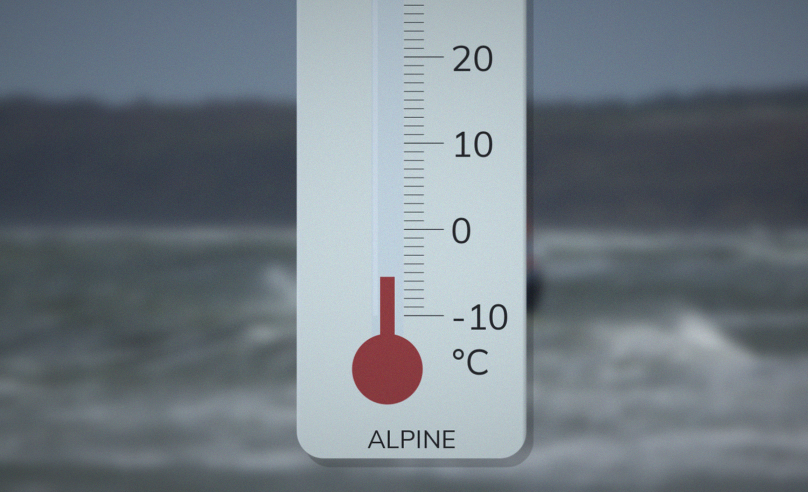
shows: -5.5 °C
